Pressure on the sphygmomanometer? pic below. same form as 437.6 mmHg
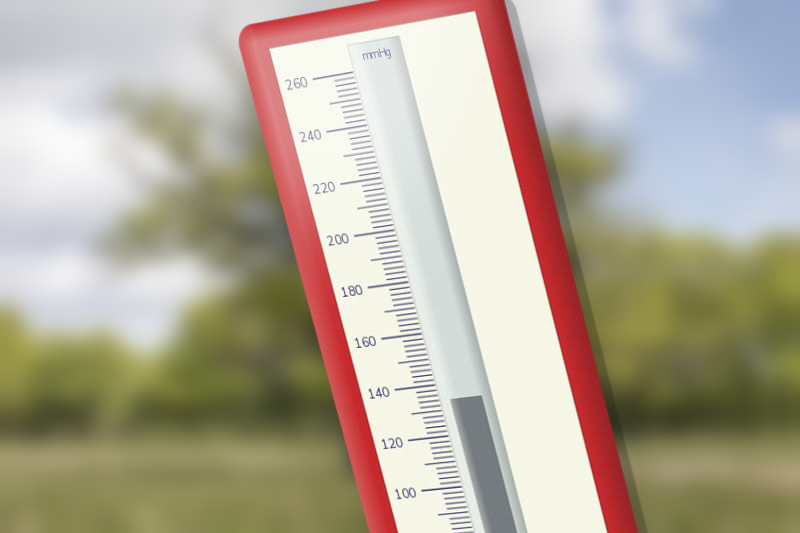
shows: 134 mmHg
